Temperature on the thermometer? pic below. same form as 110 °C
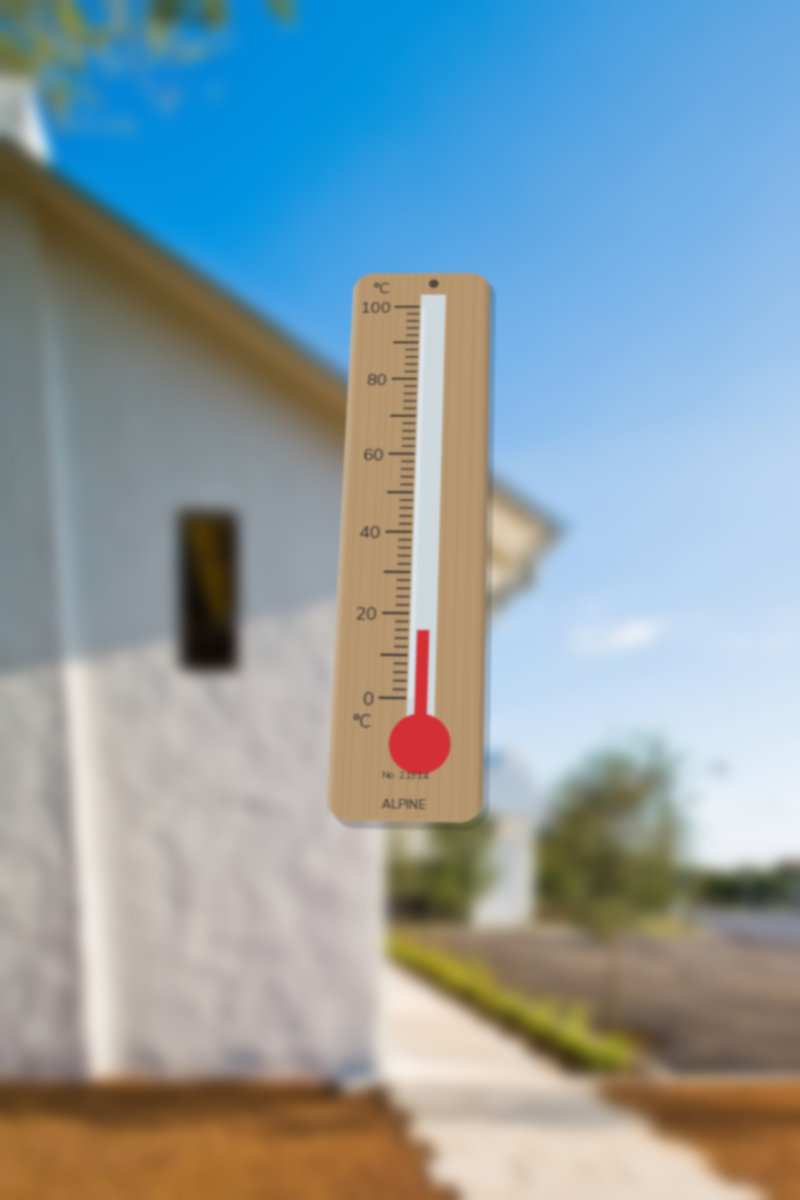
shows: 16 °C
